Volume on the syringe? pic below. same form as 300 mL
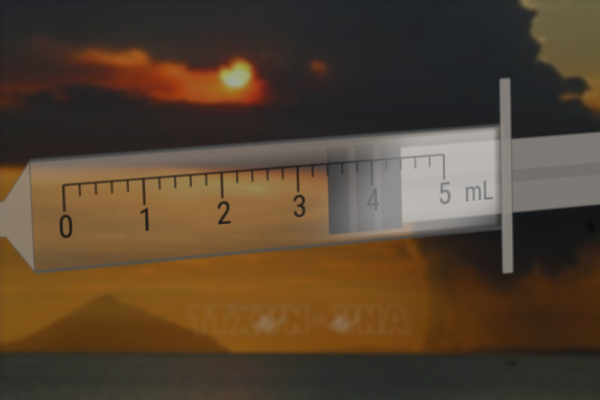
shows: 3.4 mL
